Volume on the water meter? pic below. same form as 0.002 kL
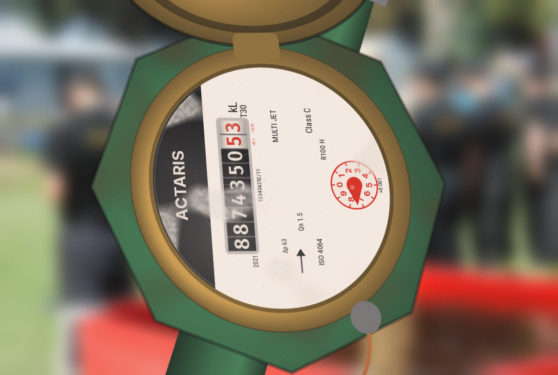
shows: 8874350.537 kL
